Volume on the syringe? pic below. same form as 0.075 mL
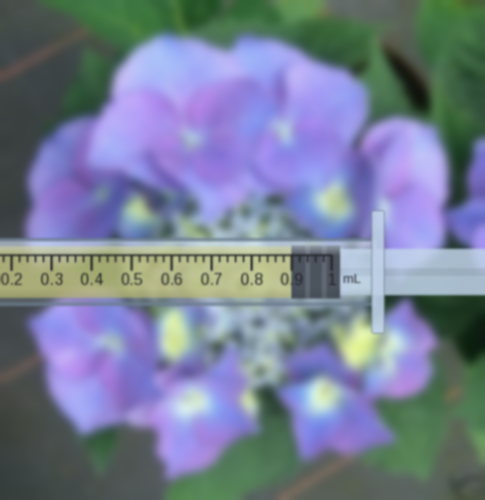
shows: 0.9 mL
